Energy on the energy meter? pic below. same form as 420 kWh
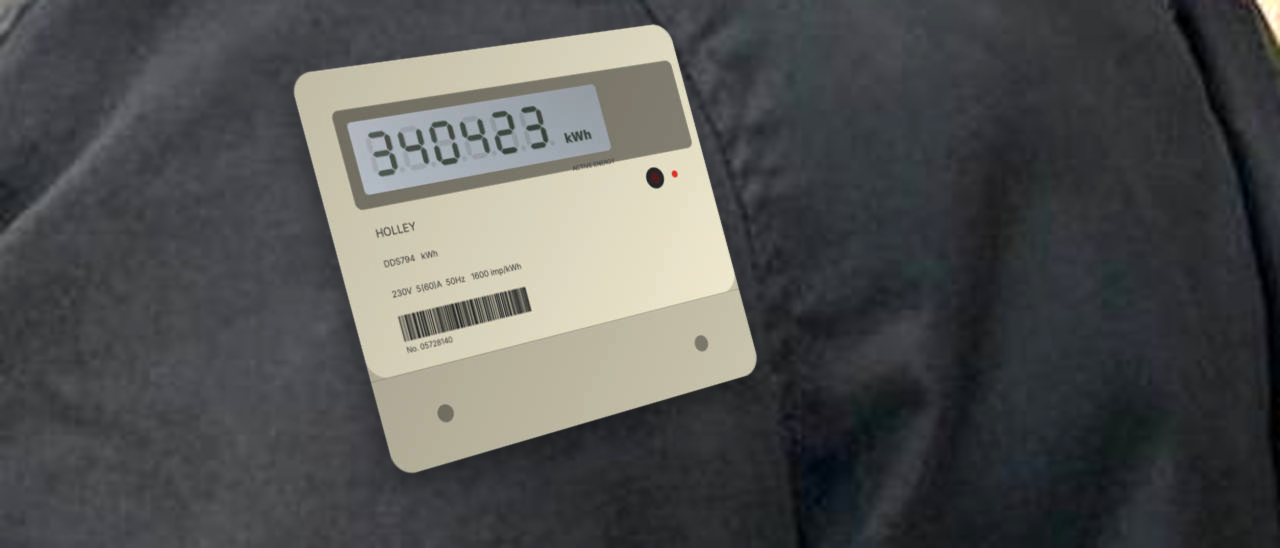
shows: 340423 kWh
